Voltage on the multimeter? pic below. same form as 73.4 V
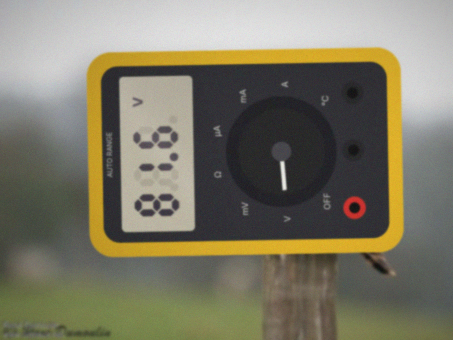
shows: 81.6 V
